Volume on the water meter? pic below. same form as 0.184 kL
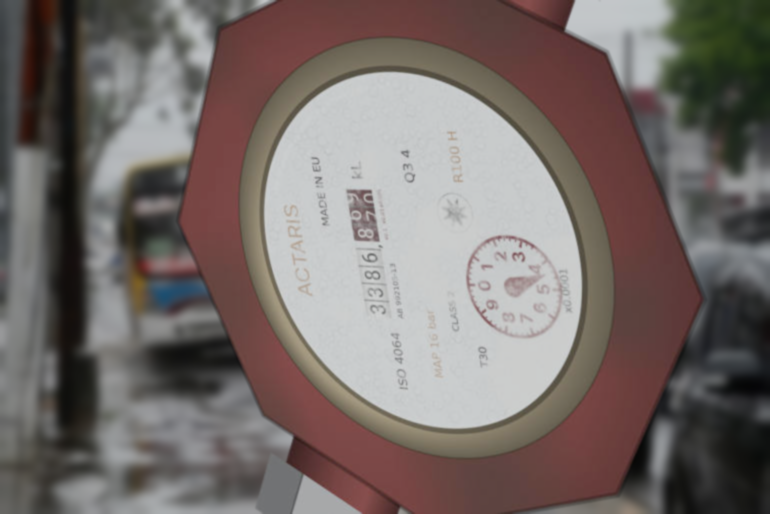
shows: 3386.8694 kL
